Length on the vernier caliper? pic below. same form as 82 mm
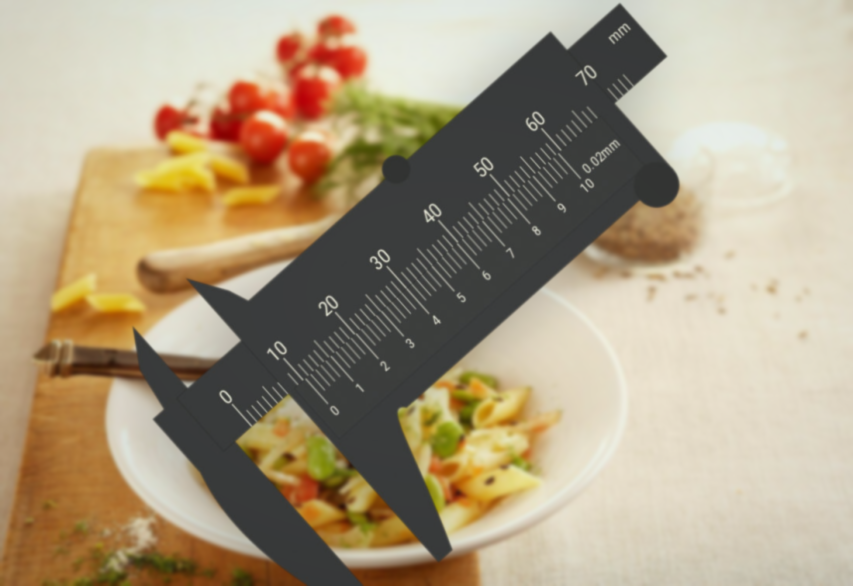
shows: 10.4 mm
